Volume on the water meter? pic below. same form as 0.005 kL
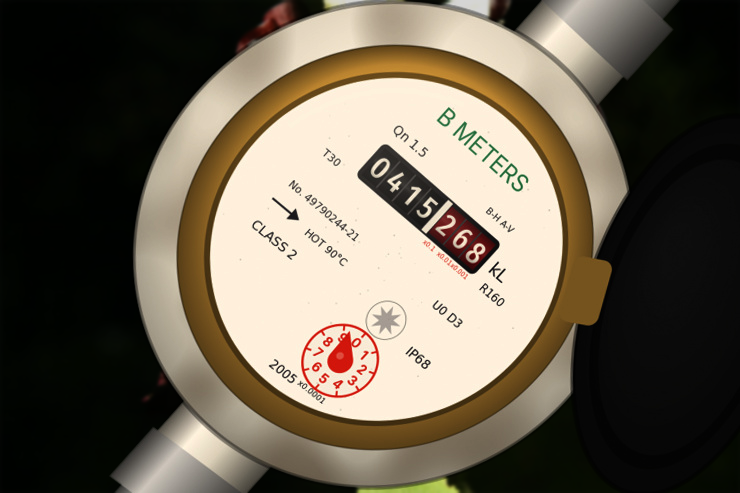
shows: 415.2679 kL
